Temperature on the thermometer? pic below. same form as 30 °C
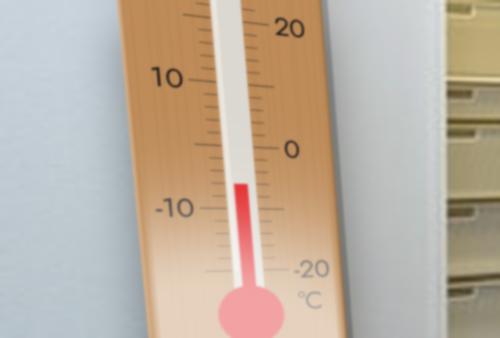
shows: -6 °C
